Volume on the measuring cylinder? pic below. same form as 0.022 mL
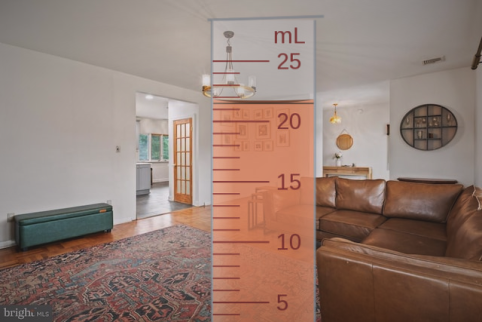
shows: 21.5 mL
